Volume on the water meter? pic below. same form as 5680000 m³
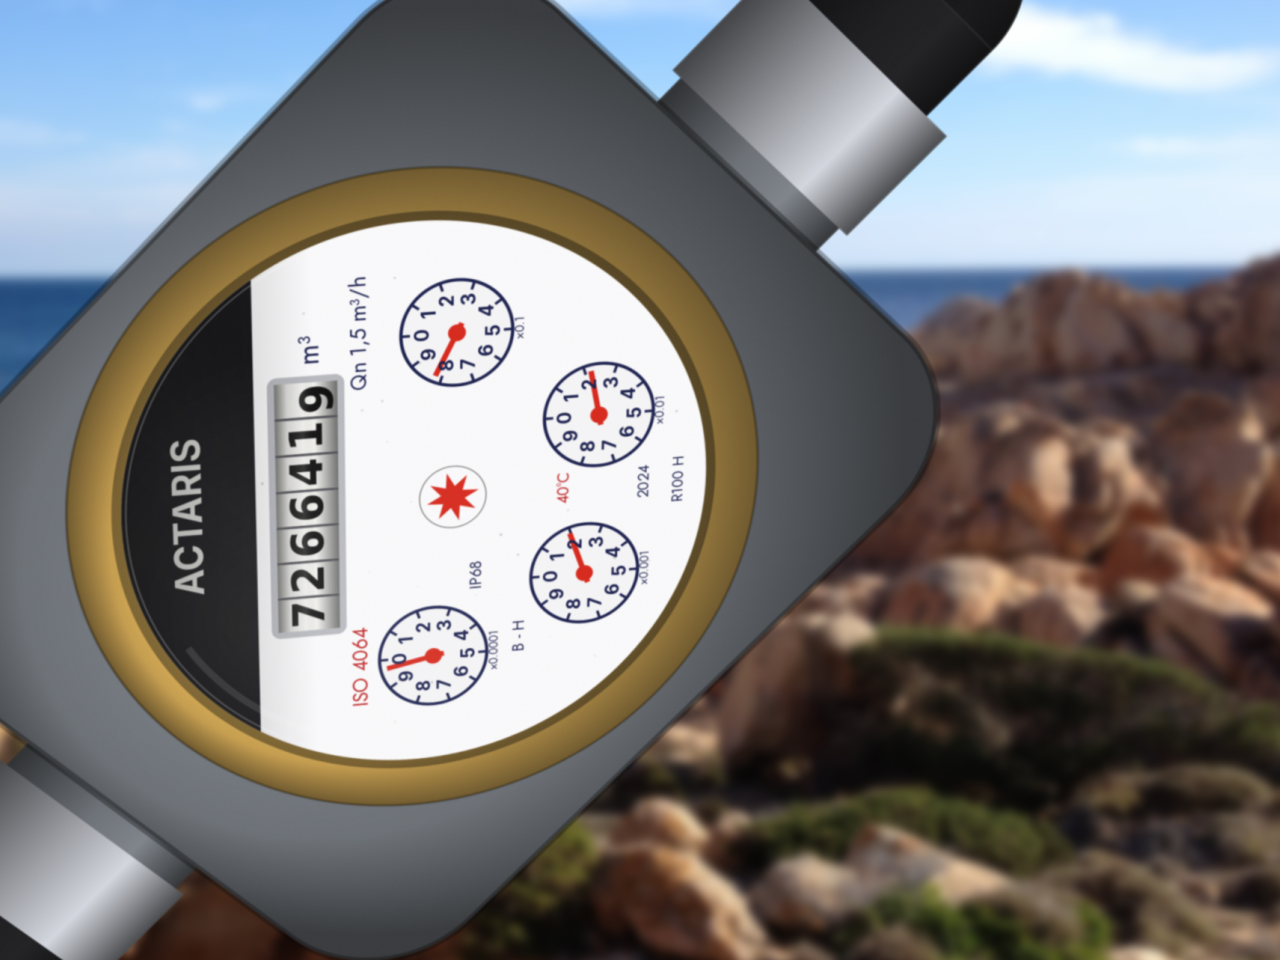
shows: 7266418.8219 m³
